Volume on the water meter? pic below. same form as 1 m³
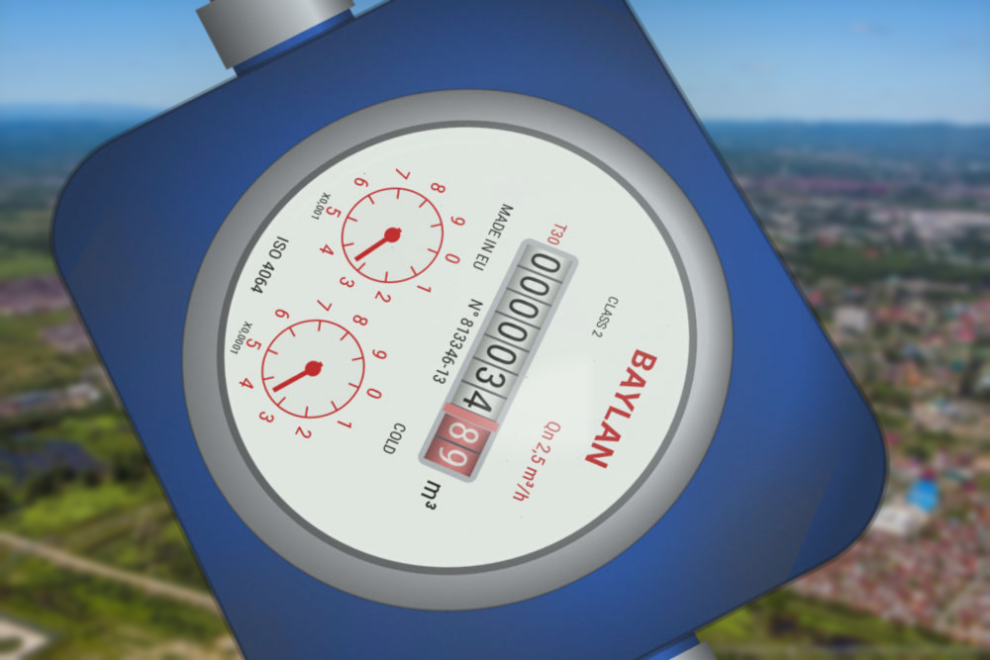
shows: 34.8933 m³
